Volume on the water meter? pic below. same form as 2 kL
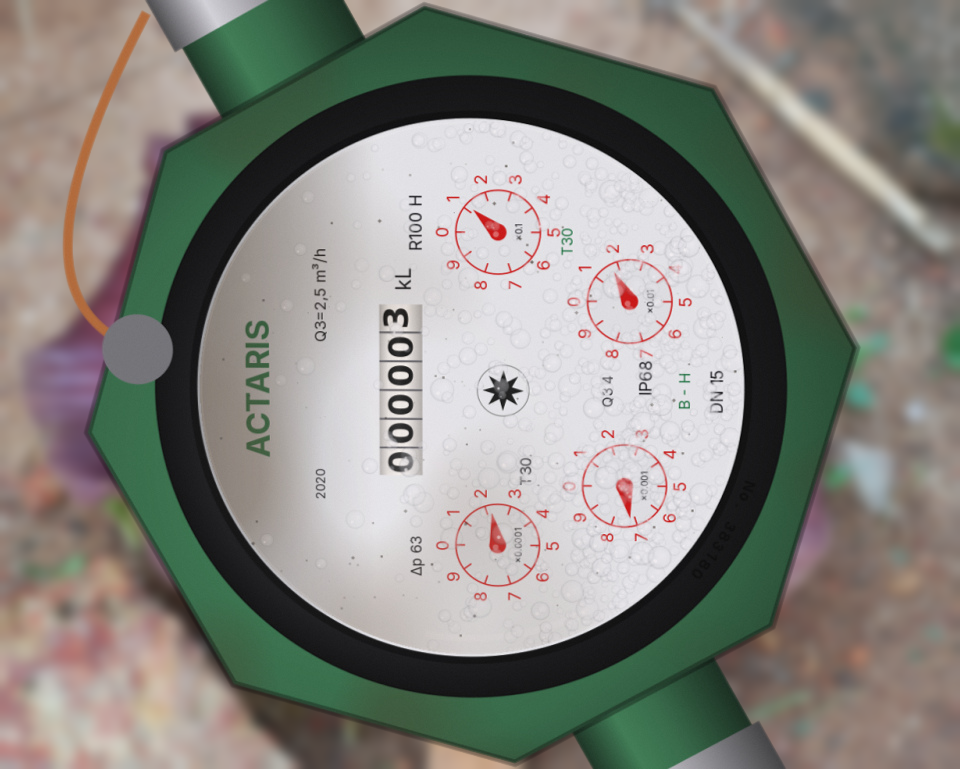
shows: 3.1172 kL
